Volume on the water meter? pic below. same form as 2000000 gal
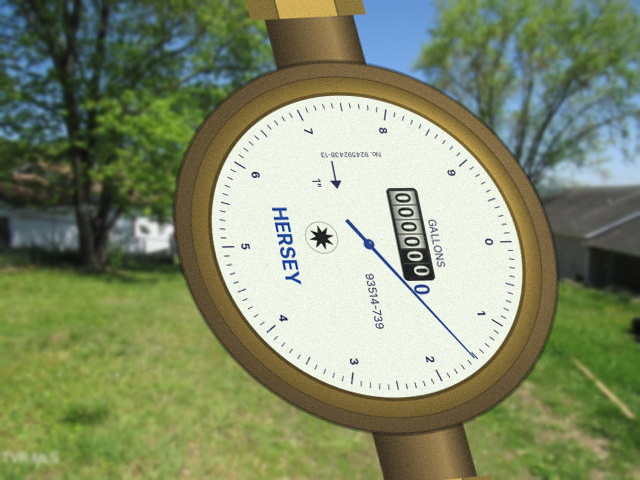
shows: 1.5 gal
